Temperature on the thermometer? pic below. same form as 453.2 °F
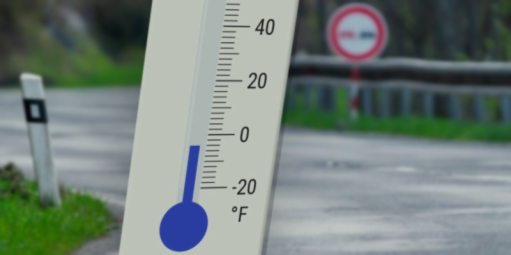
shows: -4 °F
